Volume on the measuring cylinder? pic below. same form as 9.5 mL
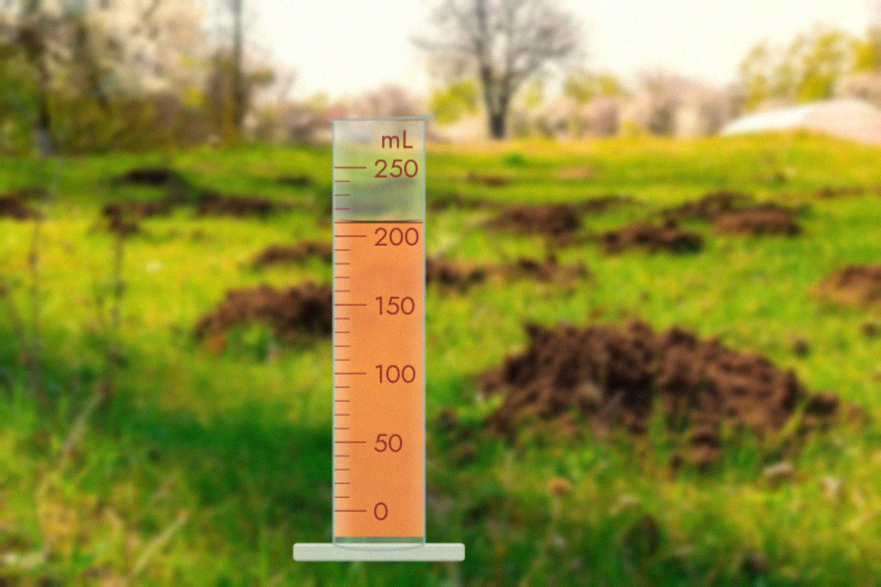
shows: 210 mL
